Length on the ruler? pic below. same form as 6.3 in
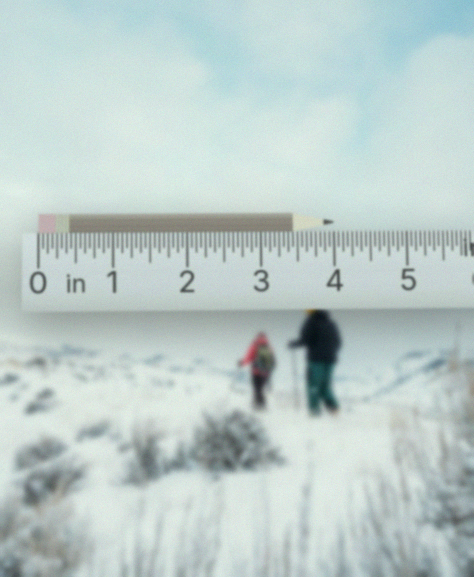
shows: 4 in
